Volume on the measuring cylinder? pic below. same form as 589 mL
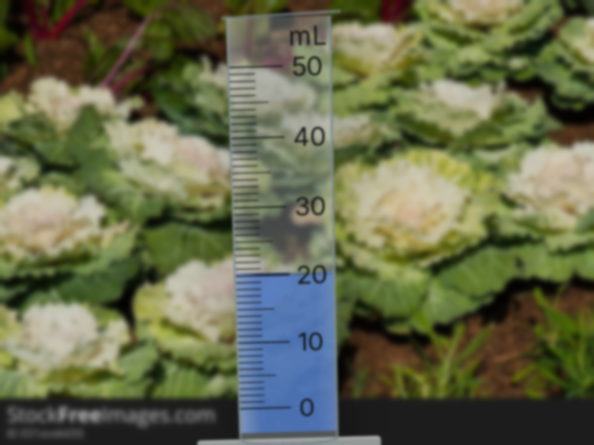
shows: 20 mL
